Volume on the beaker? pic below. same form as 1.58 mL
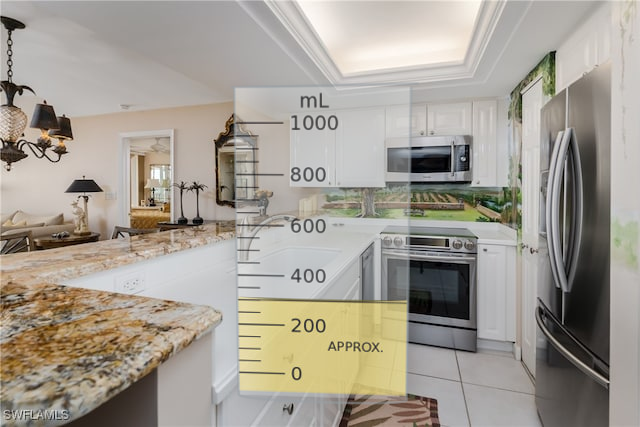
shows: 300 mL
